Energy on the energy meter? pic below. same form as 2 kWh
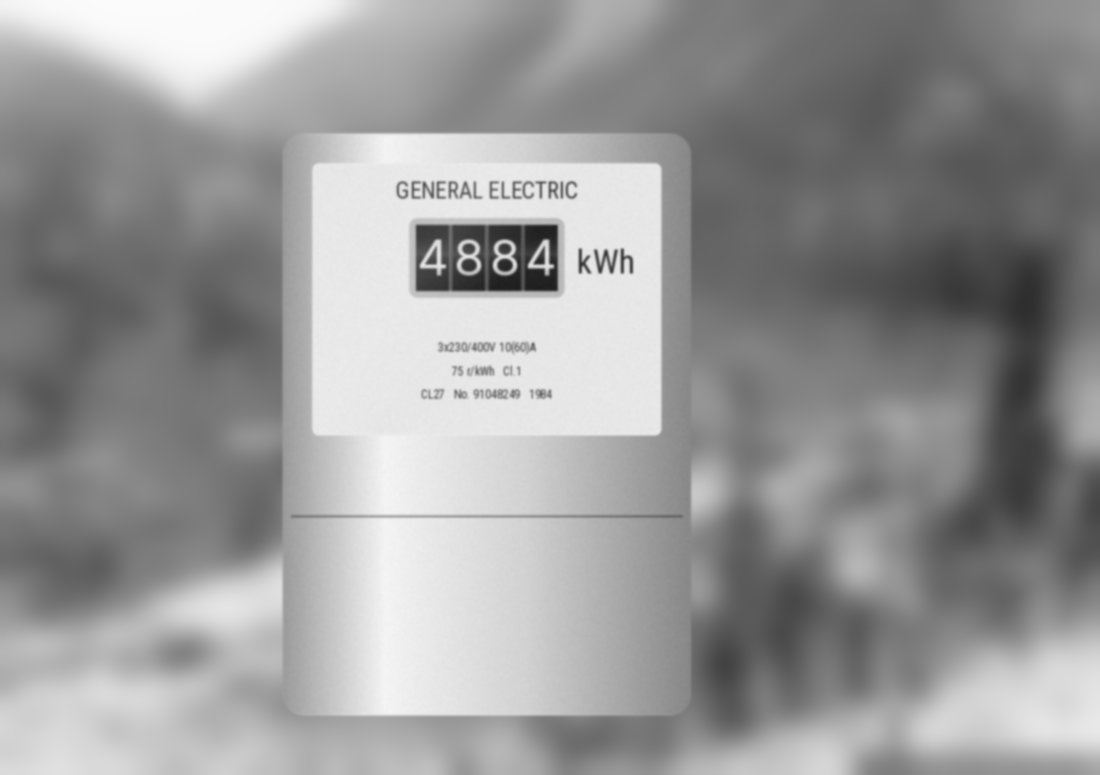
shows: 4884 kWh
